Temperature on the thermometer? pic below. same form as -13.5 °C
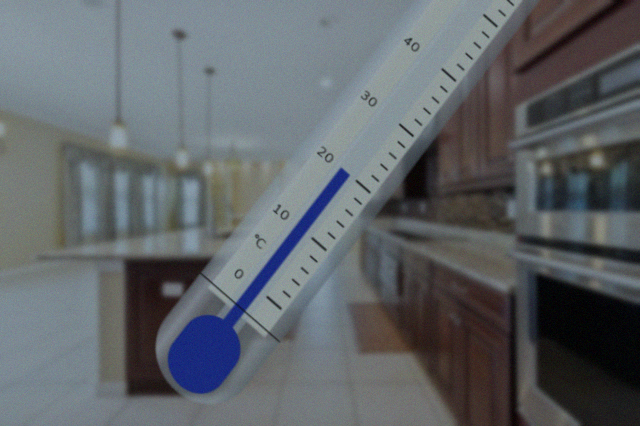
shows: 20 °C
